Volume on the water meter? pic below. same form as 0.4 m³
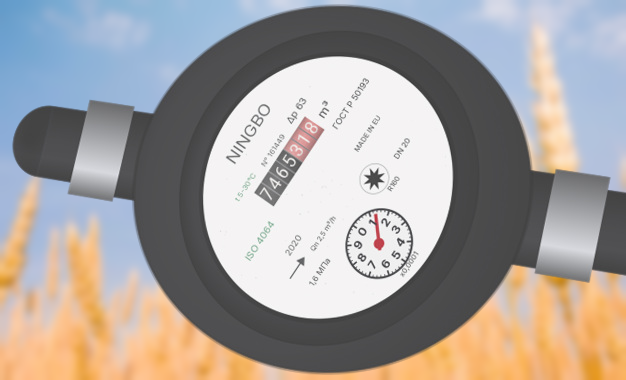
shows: 7465.3181 m³
